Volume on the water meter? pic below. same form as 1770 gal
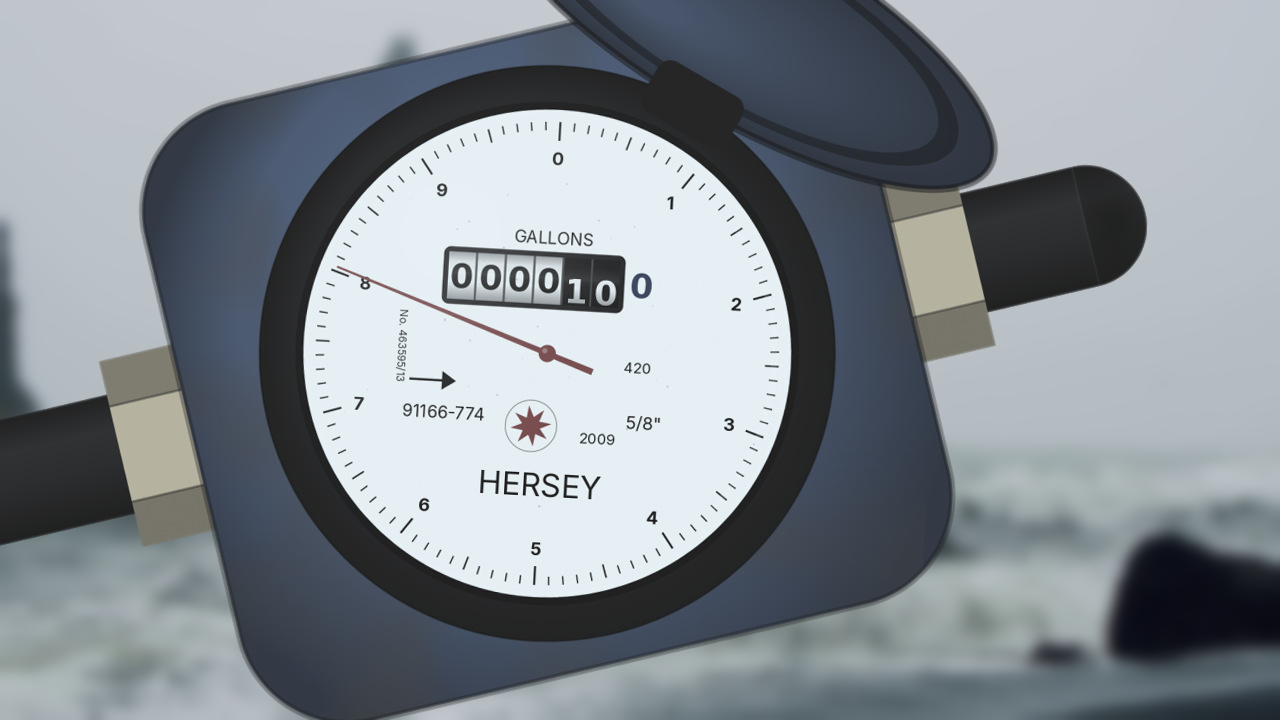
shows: 98.0 gal
